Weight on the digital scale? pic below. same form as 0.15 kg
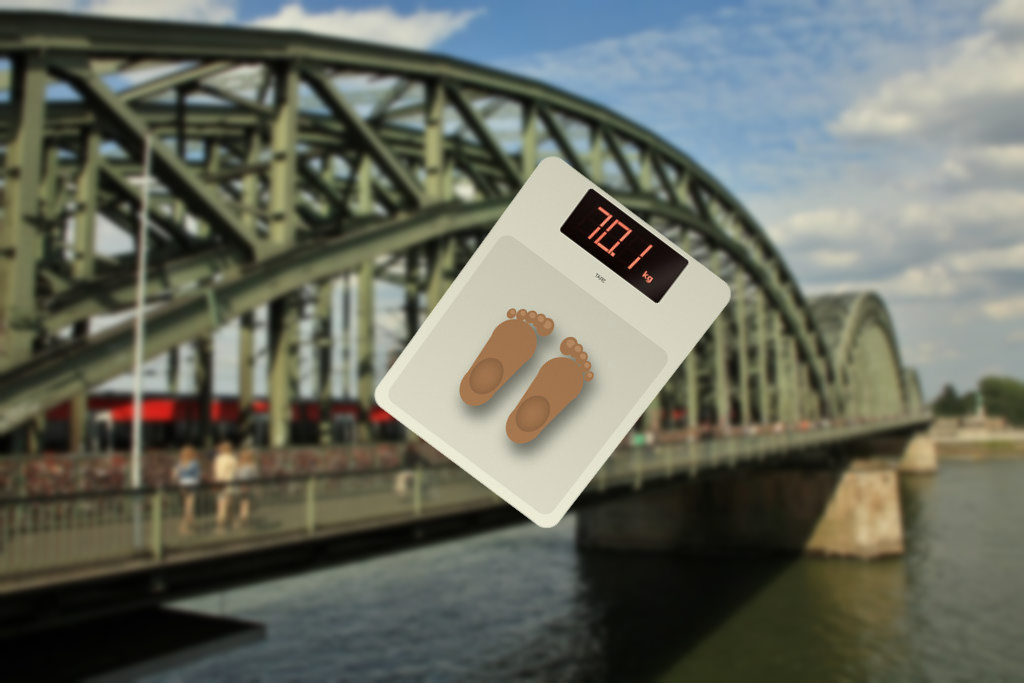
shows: 70.1 kg
